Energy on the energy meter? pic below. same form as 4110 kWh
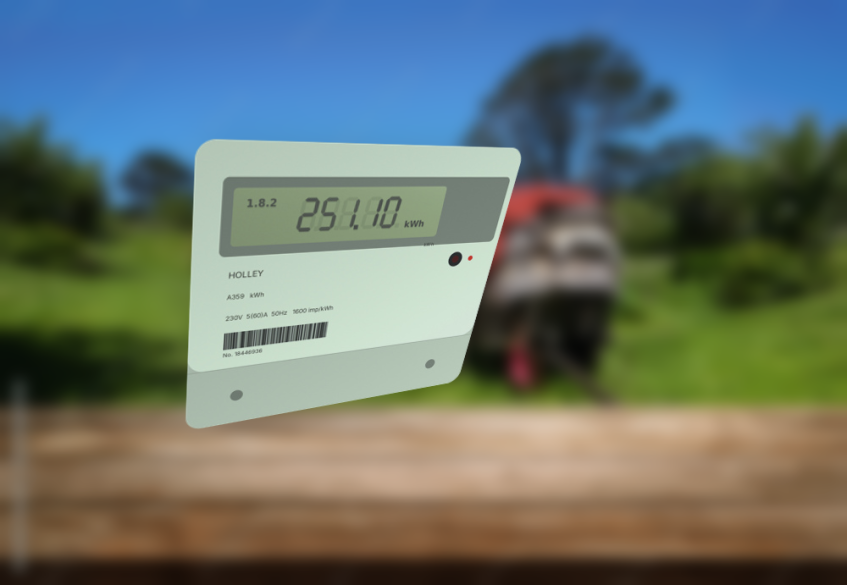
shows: 251.10 kWh
